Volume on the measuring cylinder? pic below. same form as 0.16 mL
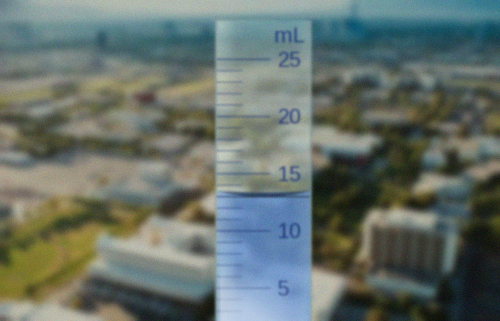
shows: 13 mL
